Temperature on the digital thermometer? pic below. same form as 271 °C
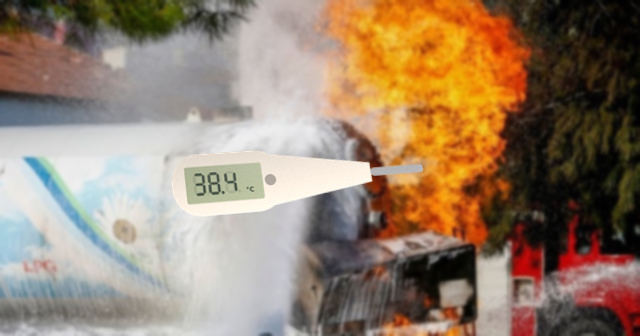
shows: 38.4 °C
